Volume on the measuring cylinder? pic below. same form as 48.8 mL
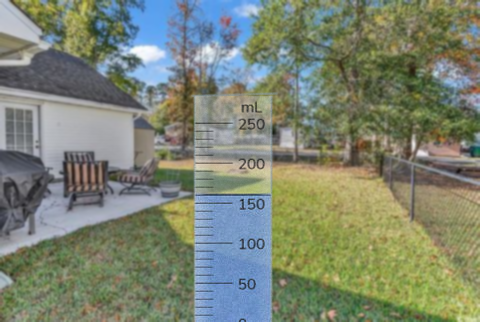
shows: 160 mL
